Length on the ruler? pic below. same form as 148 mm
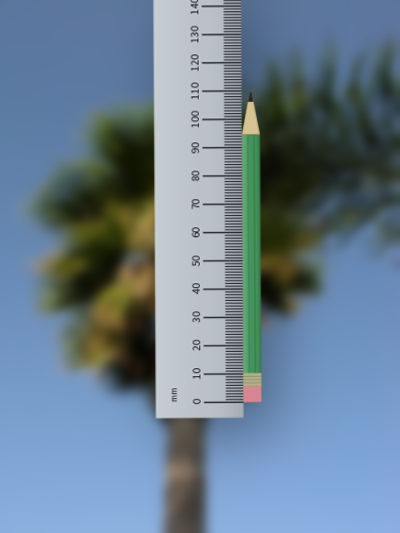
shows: 110 mm
